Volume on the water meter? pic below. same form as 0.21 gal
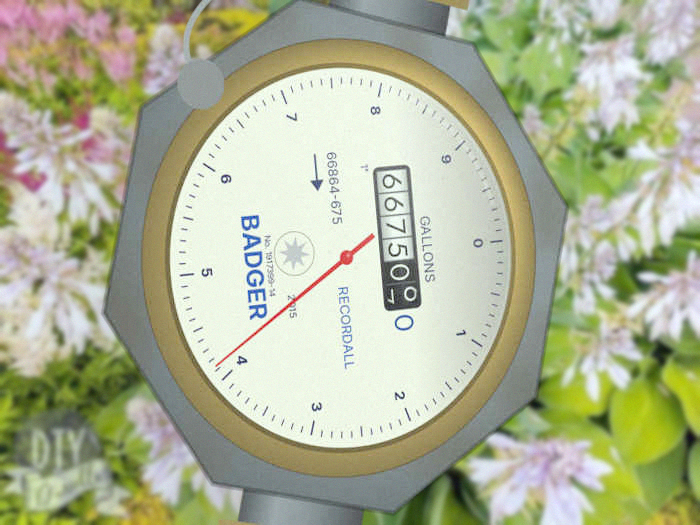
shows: 6675064.1 gal
